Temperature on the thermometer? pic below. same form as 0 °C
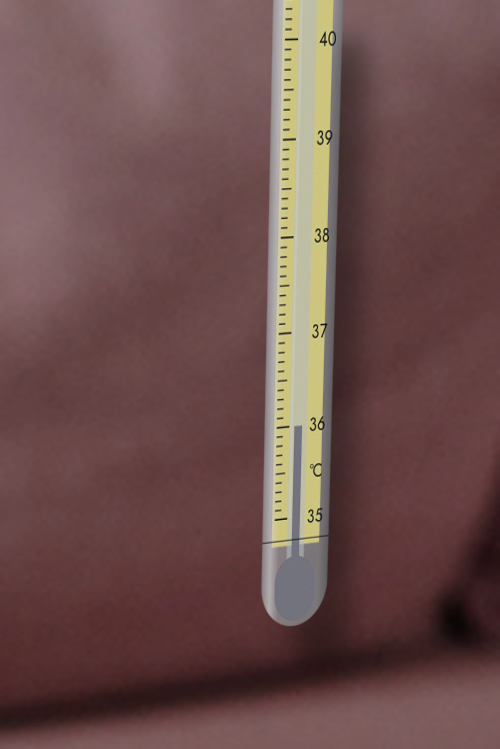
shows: 36 °C
